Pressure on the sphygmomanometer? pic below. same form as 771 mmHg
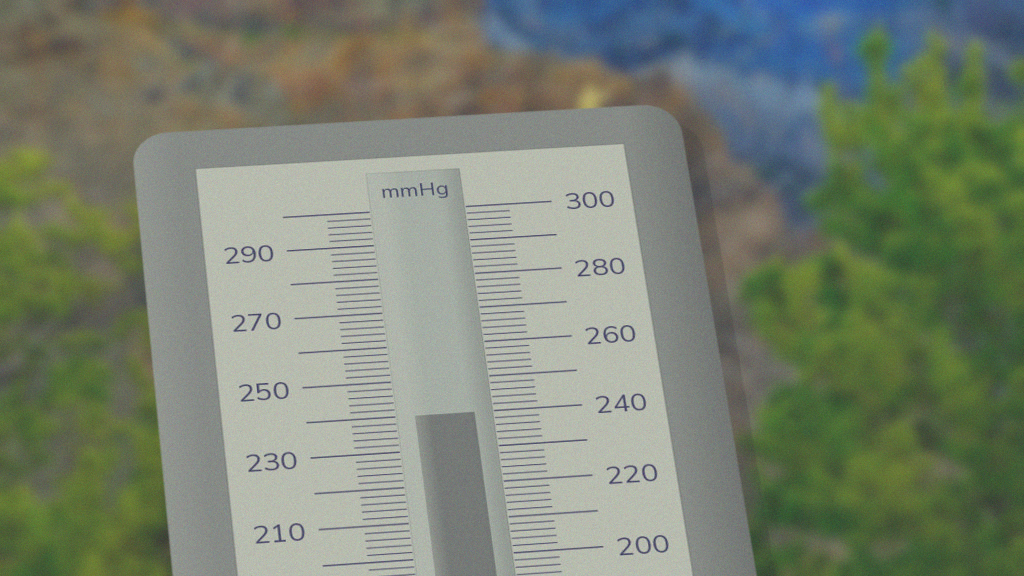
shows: 240 mmHg
